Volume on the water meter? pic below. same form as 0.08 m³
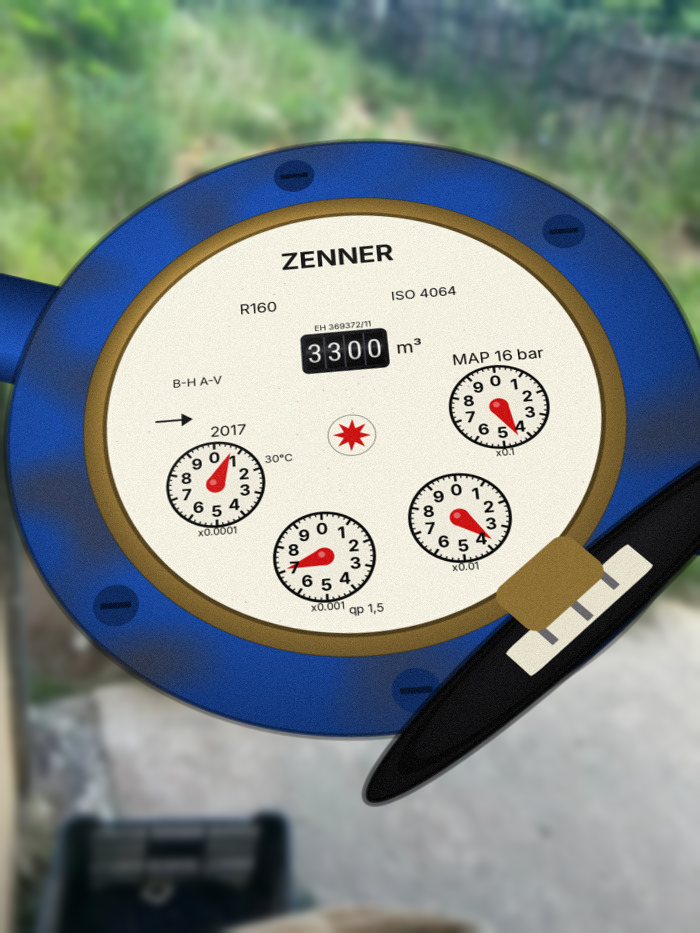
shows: 3300.4370 m³
